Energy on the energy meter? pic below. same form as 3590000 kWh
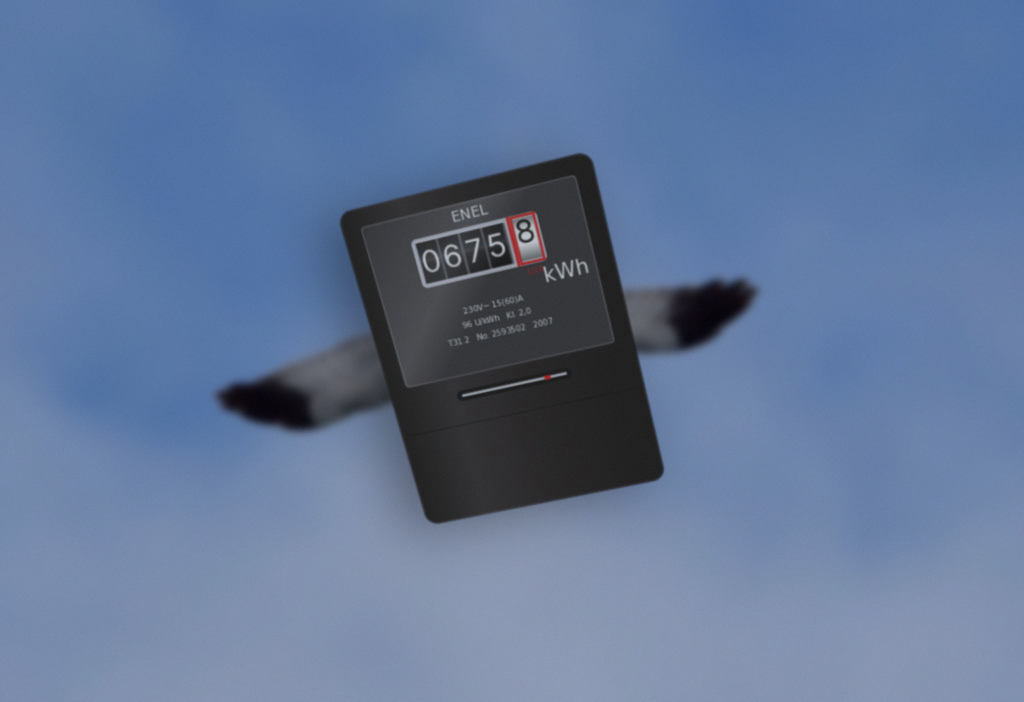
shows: 675.8 kWh
